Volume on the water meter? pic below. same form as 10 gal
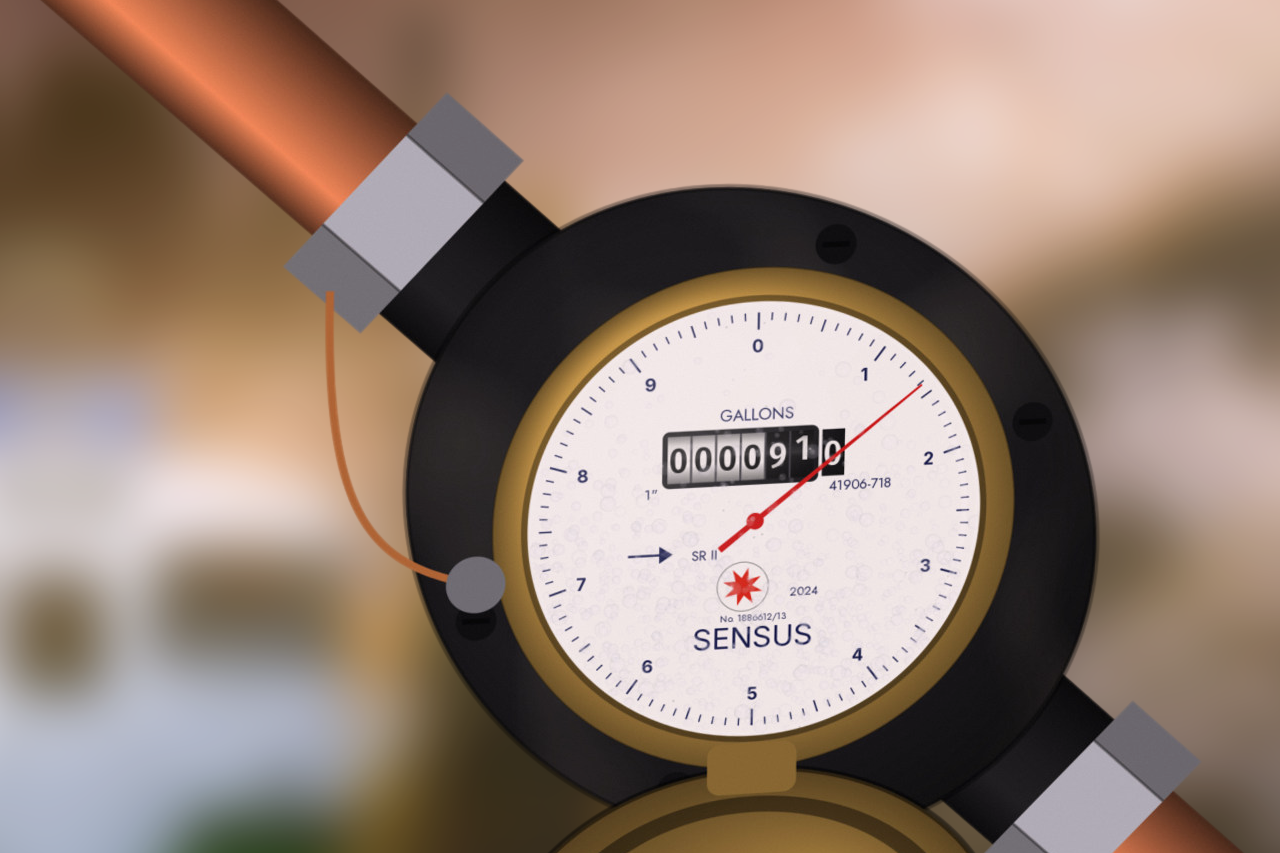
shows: 911.4 gal
